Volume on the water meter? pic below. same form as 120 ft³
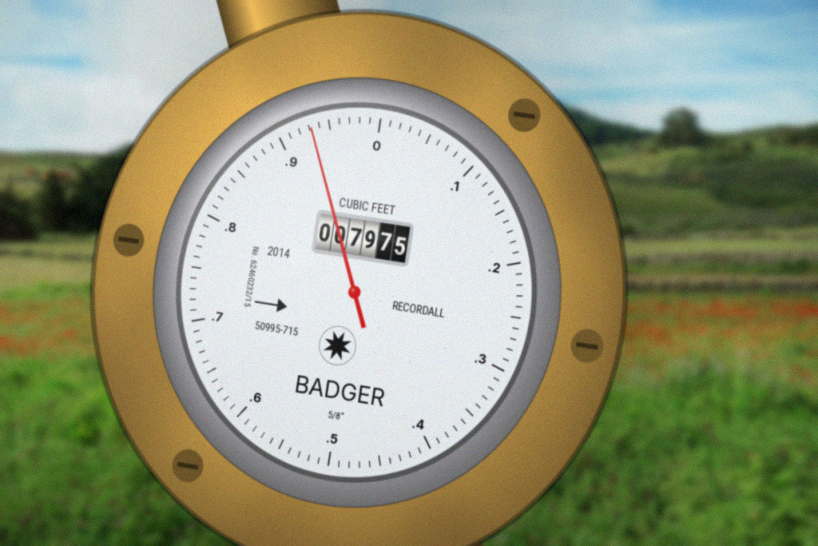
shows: 7974.93 ft³
